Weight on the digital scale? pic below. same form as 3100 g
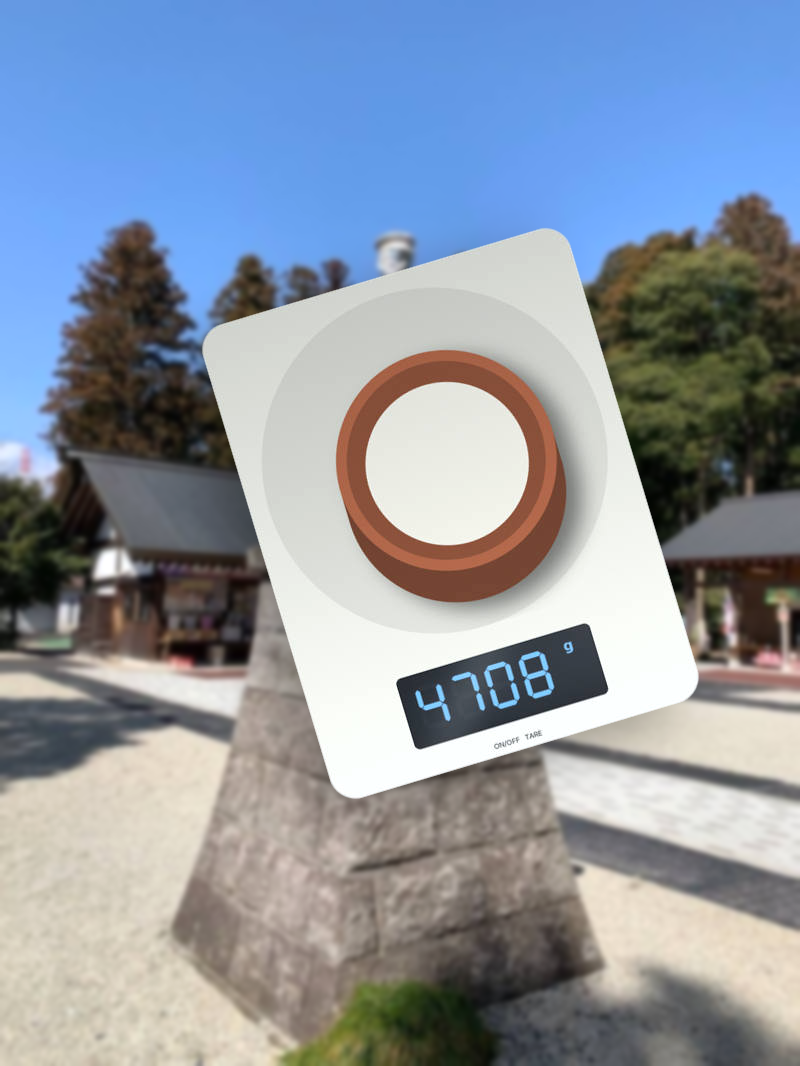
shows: 4708 g
